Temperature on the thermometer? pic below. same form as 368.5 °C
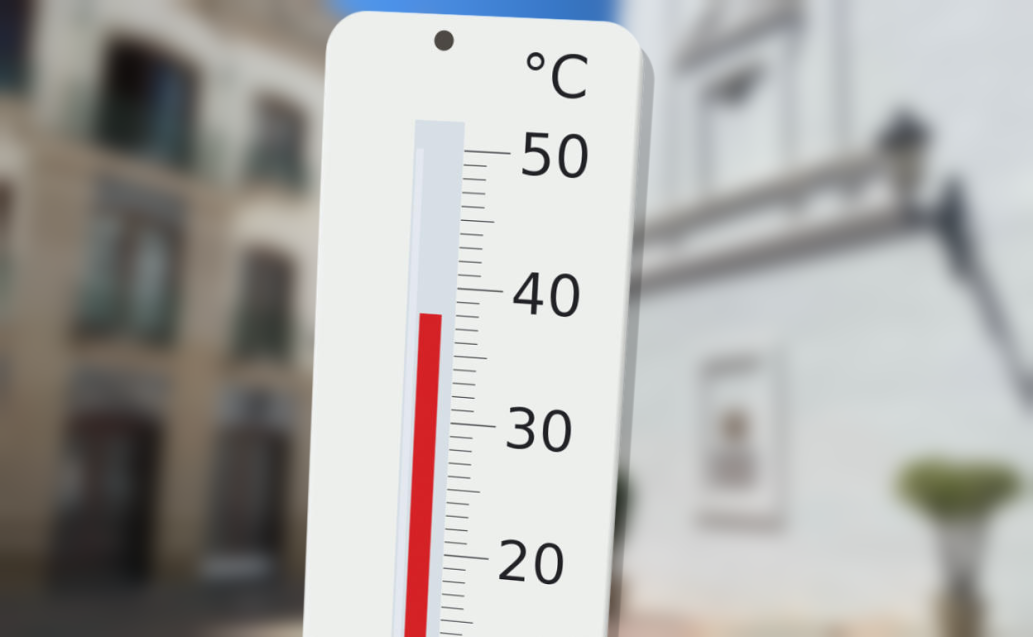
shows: 38 °C
